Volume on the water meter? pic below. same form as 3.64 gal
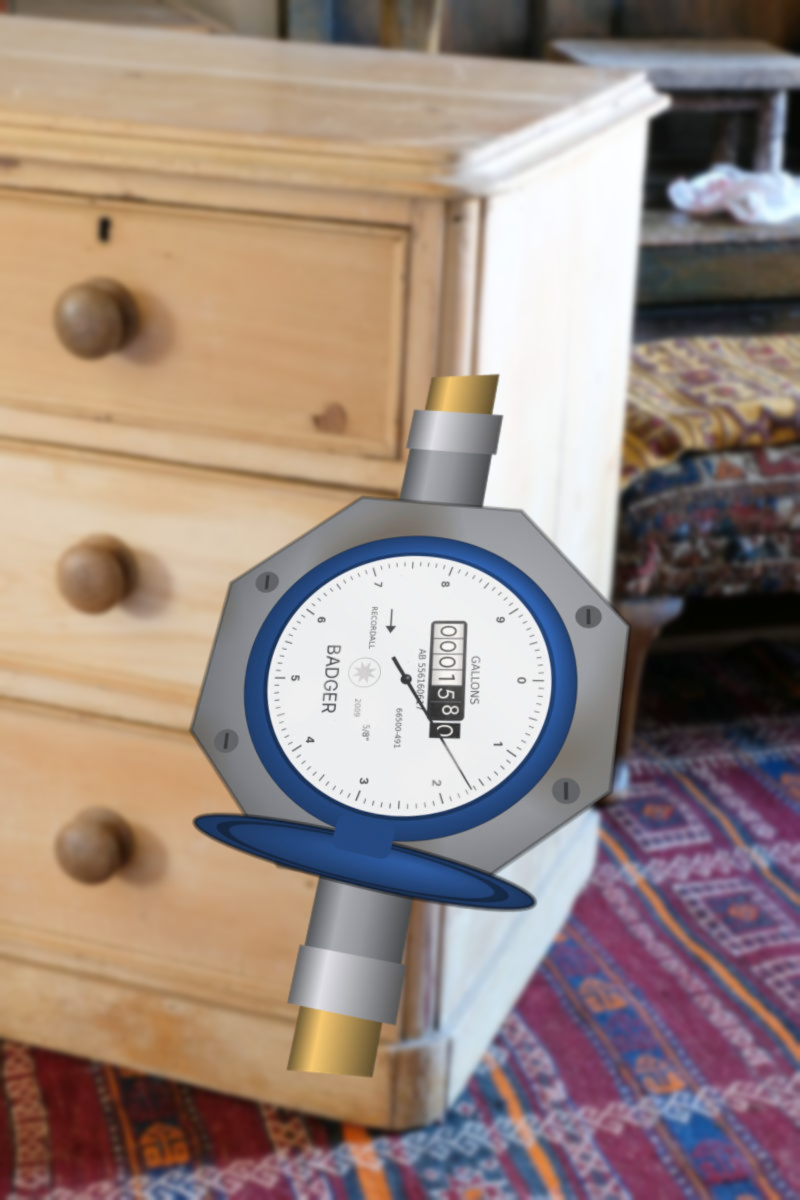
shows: 1581.6 gal
